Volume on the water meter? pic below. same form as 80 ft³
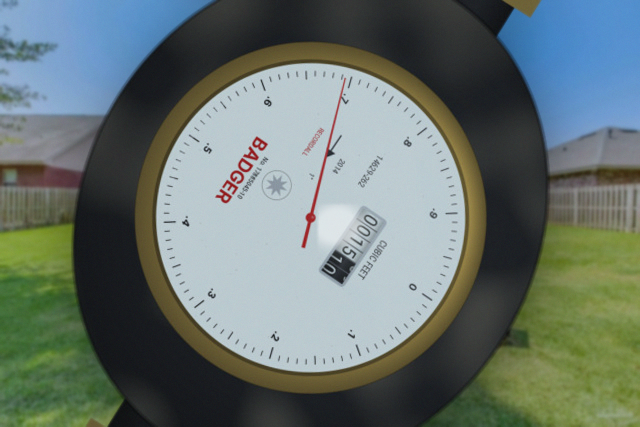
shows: 1509.69 ft³
